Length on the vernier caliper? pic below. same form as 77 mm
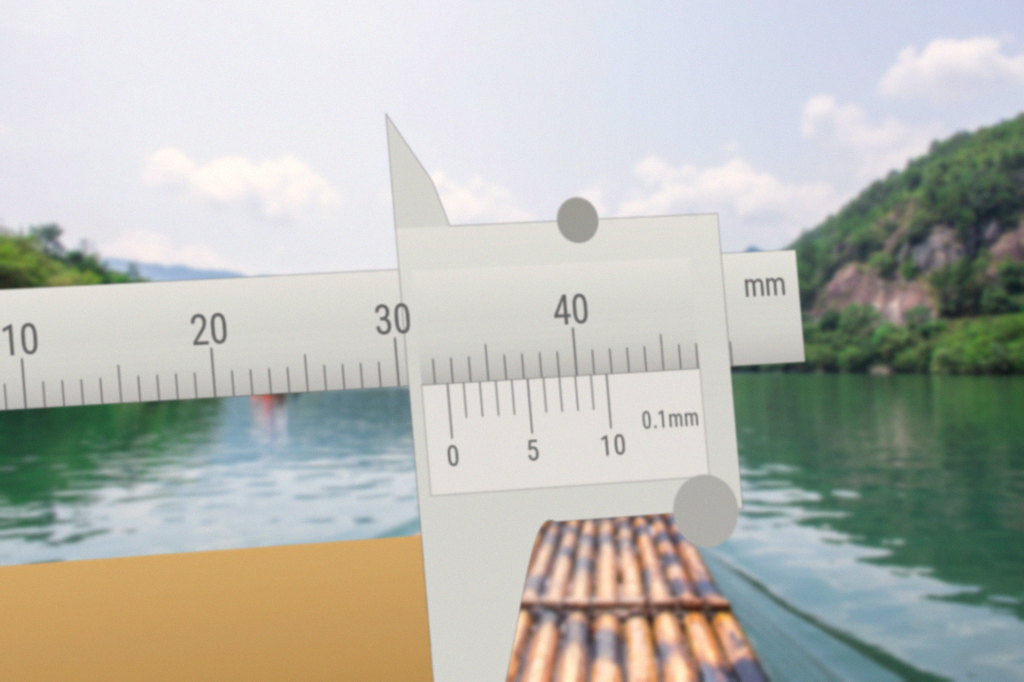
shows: 32.7 mm
